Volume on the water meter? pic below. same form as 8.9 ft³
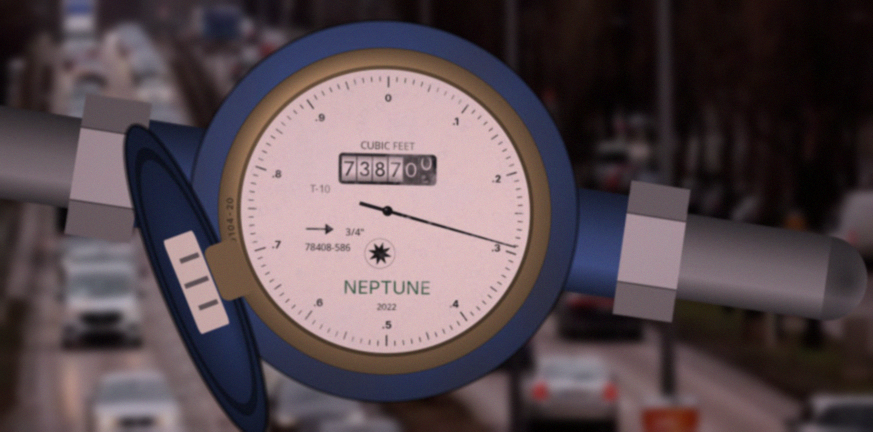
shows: 738700.29 ft³
